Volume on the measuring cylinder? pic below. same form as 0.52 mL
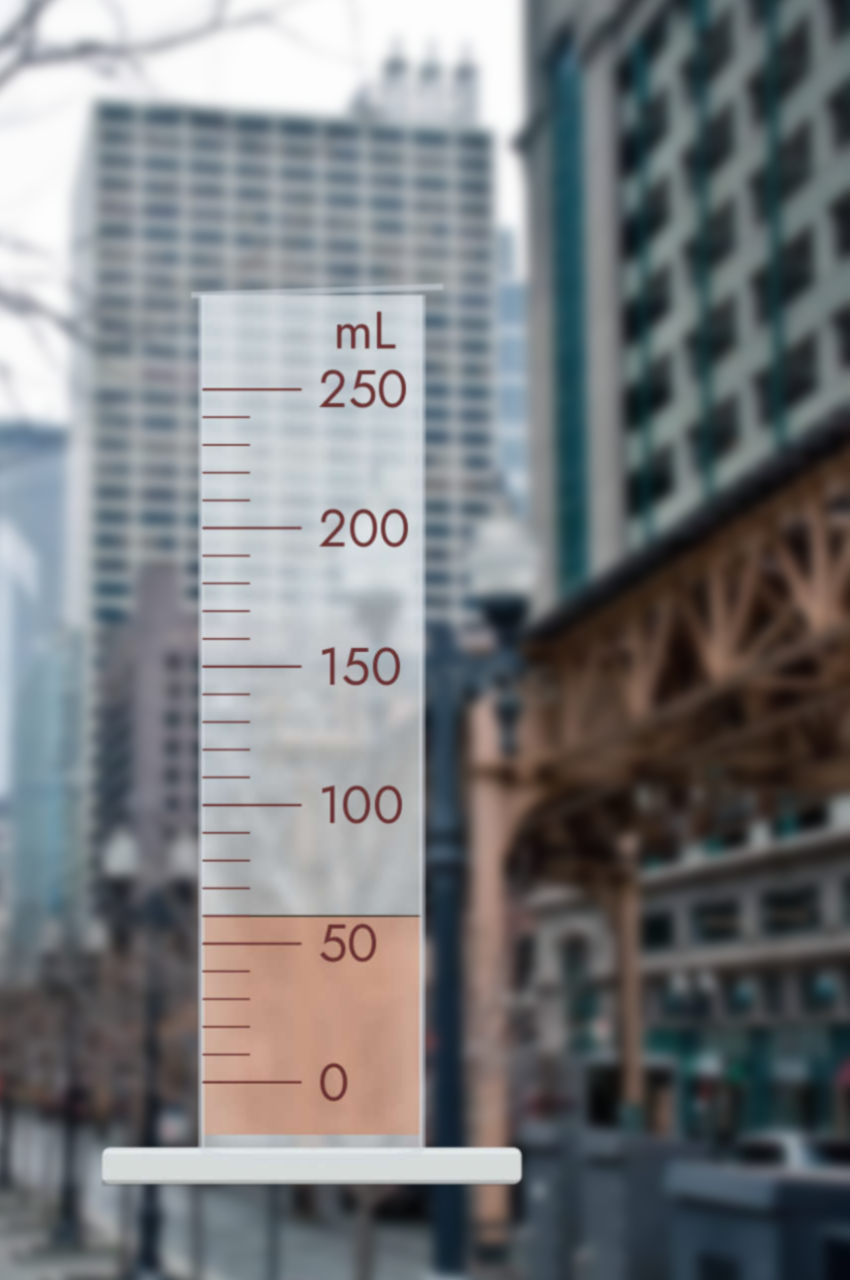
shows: 60 mL
